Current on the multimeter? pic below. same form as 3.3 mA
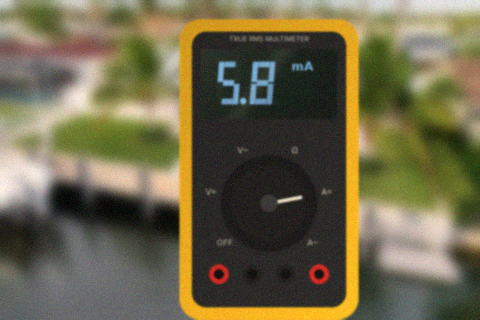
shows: 5.8 mA
